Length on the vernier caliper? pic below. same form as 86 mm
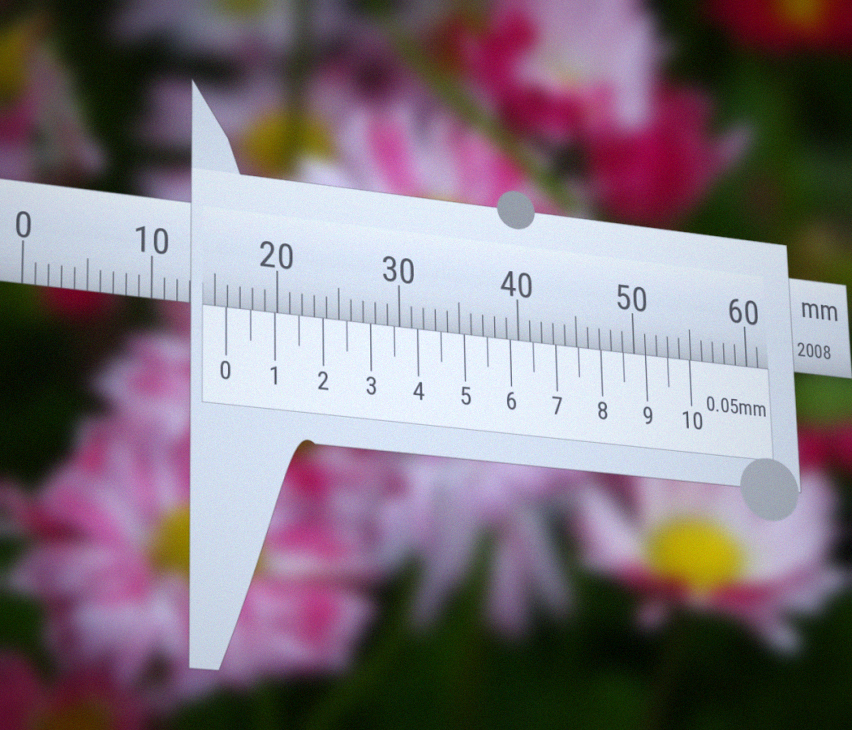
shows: 15.9 mm
